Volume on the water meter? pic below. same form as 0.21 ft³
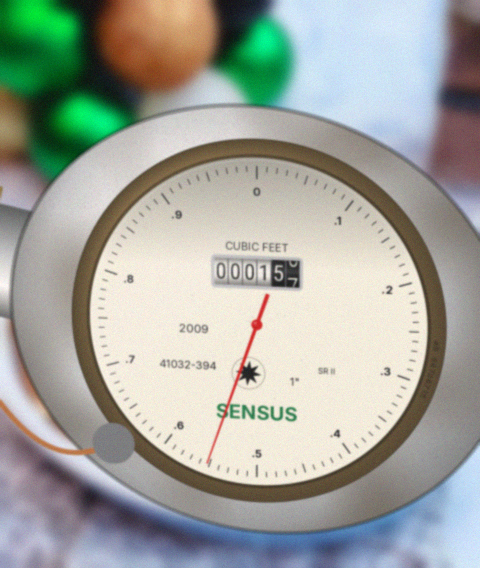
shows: 156.55 ft³
